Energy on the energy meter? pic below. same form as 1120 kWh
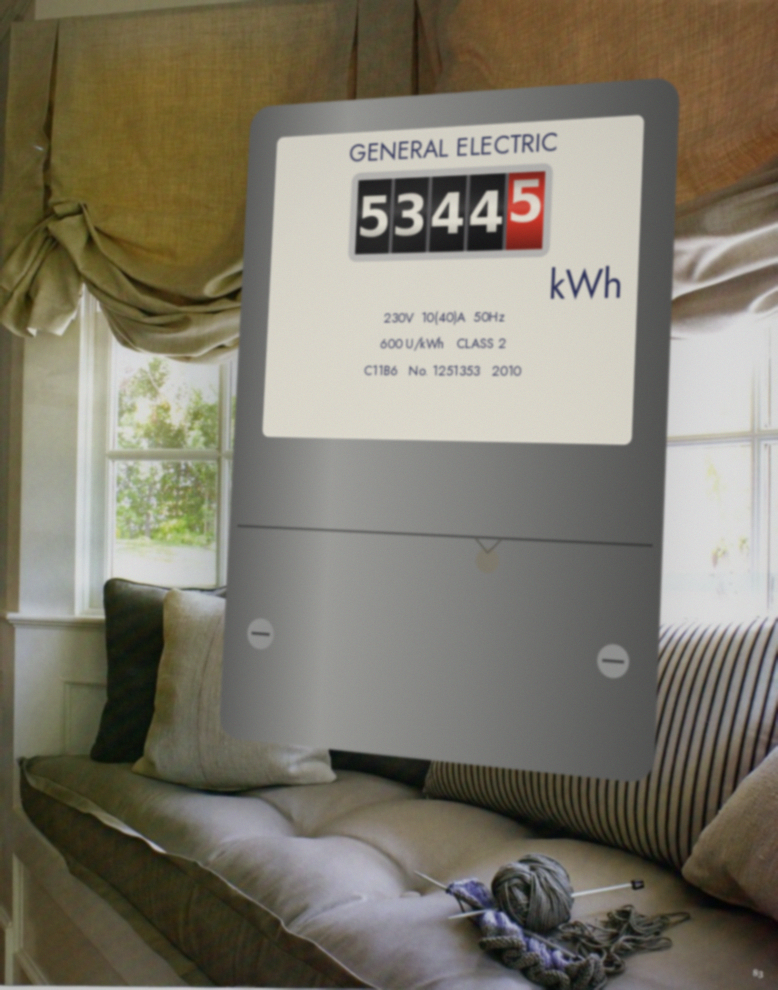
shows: 5344.5 kWh
